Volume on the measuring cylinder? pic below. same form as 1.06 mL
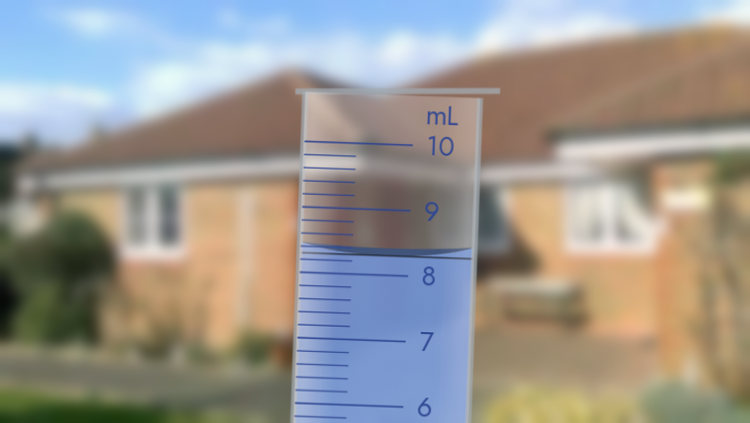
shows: 8.3 mL
